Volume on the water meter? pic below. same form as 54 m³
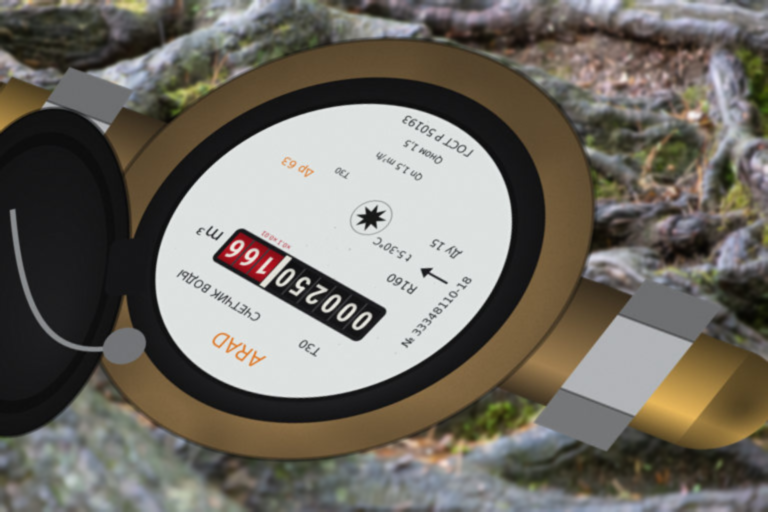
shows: 250.166 m³
